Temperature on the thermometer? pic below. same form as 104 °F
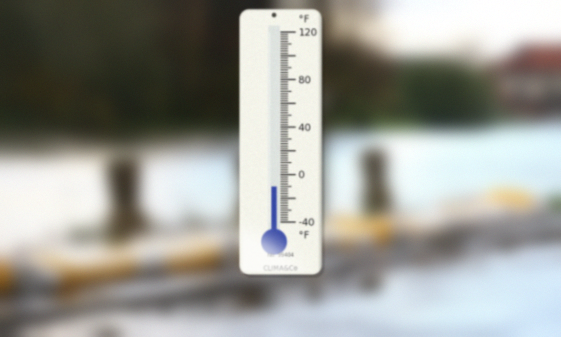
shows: -10 °F
